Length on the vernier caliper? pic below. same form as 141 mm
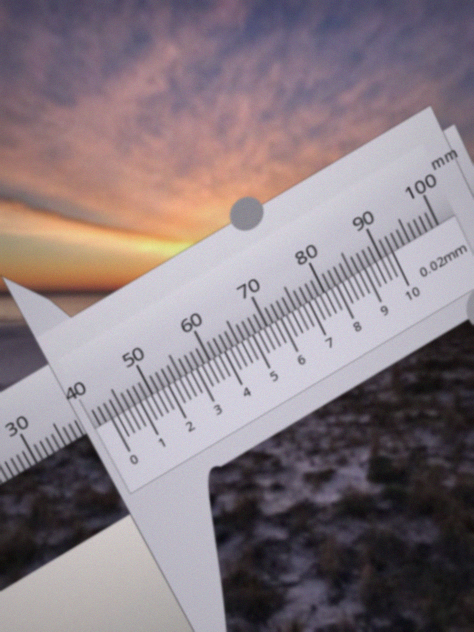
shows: 43.0 mm
